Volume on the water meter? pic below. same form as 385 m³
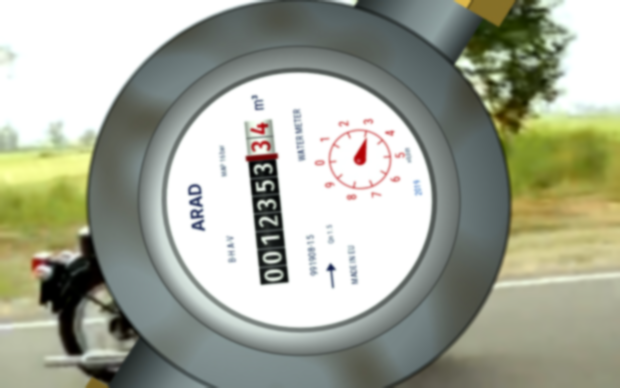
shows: 12353.343 m³
